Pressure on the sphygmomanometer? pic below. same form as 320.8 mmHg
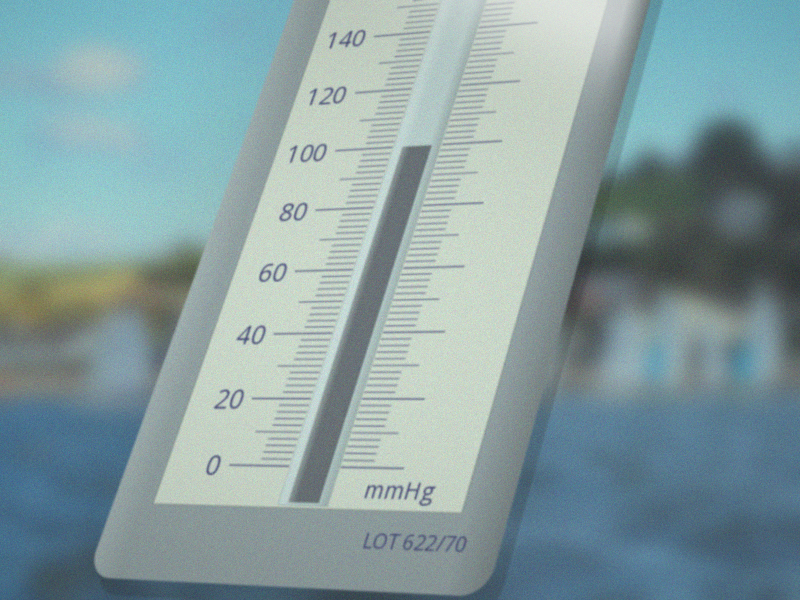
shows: 100 mmHg
